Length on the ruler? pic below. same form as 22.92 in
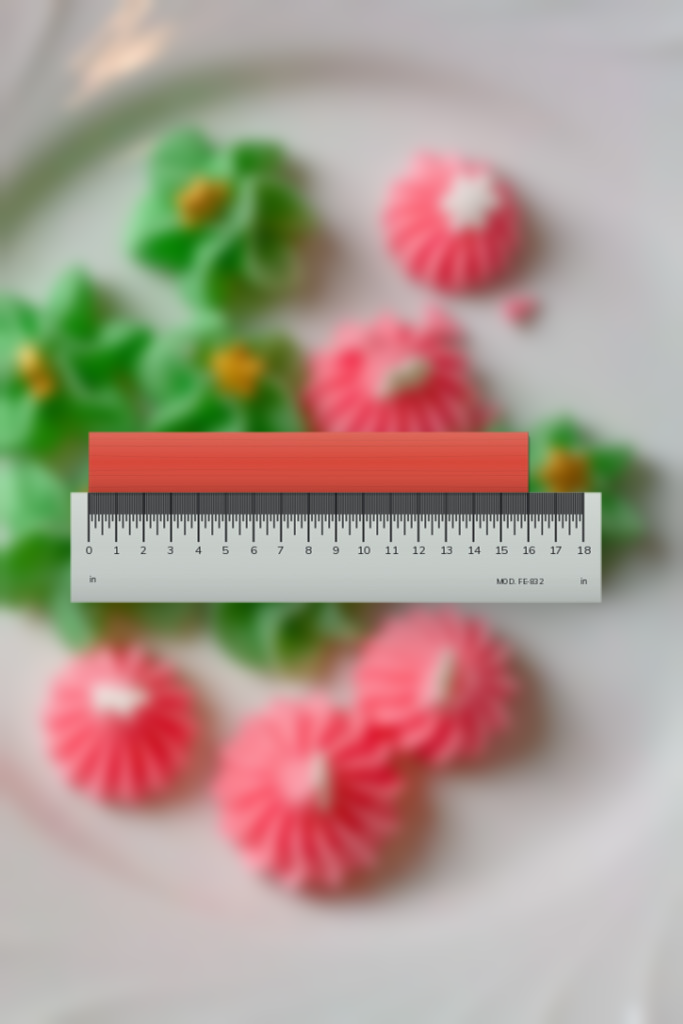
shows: 16 in
